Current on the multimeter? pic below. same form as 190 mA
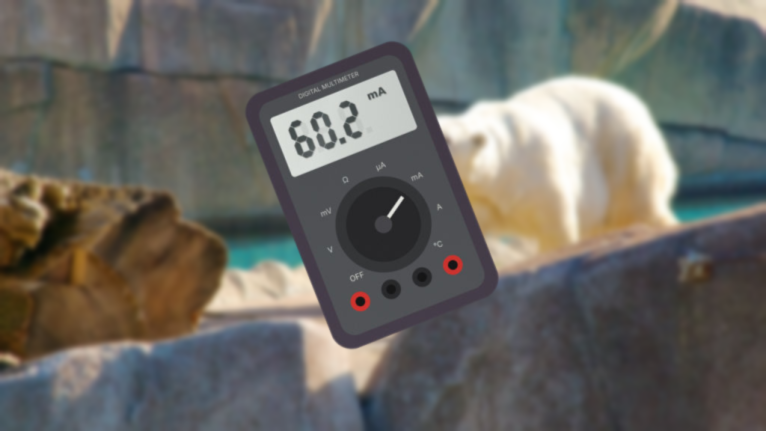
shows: 60.2 mA
